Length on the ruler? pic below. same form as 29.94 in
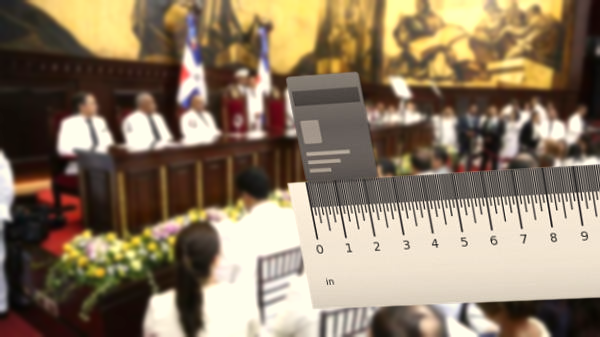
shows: 2.5 in
